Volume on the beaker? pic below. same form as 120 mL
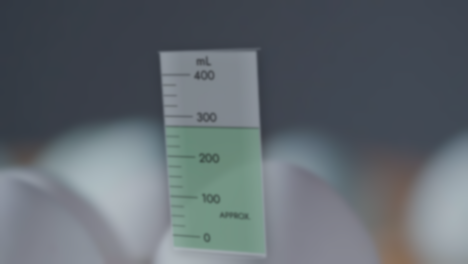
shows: 275 mL
